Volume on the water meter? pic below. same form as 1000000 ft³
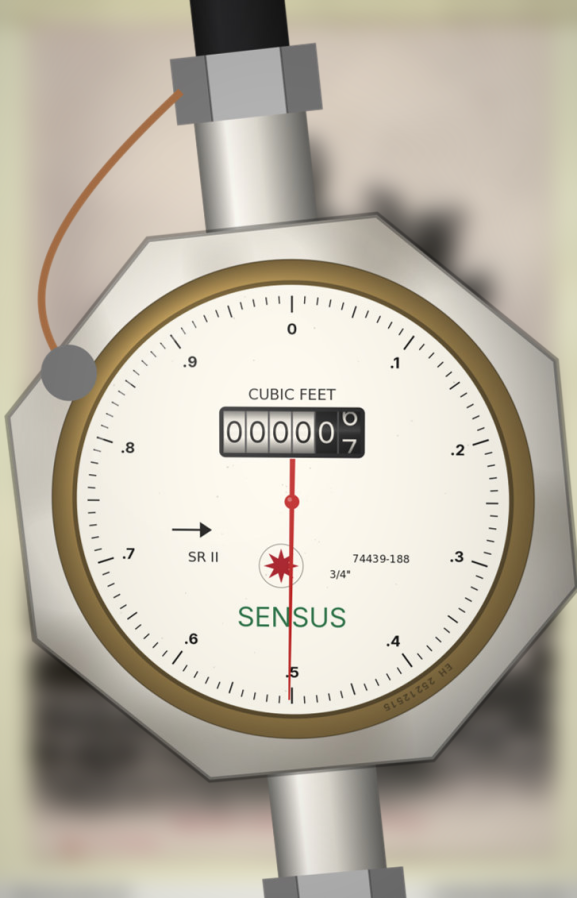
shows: 6.50 ft³
